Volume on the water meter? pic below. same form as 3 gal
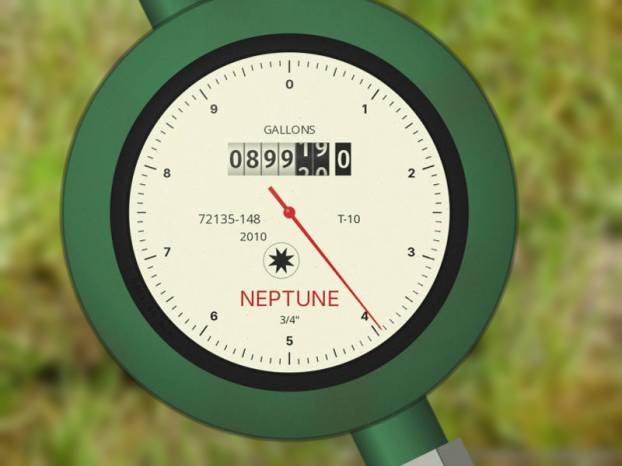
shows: 899193.9 gal
